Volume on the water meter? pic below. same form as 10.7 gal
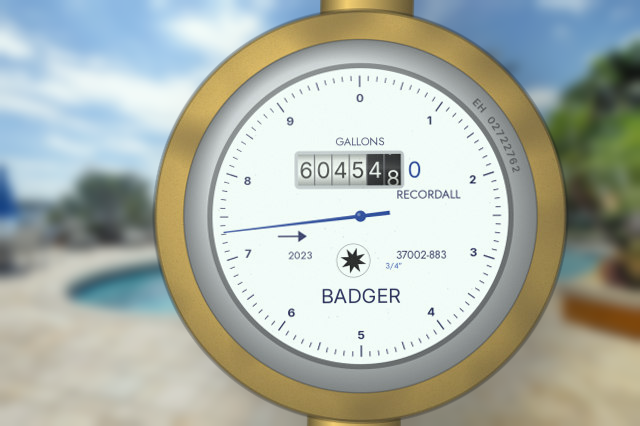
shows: 6045477.3 gal
